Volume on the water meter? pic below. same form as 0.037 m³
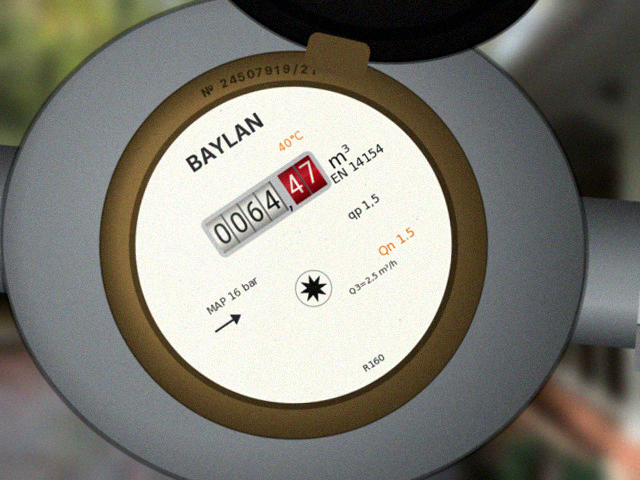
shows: 64.47 m³
